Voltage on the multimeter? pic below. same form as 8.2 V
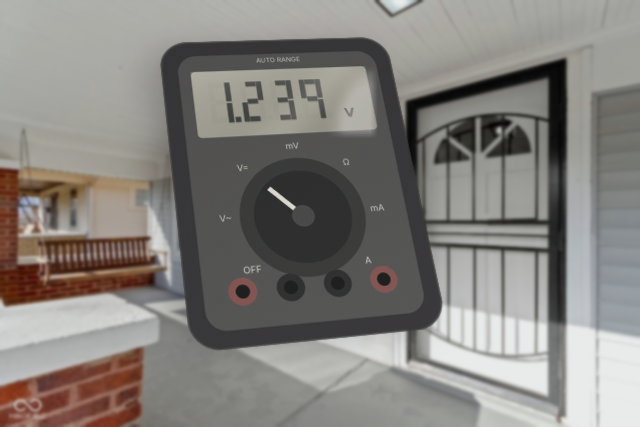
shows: 1.239 V
